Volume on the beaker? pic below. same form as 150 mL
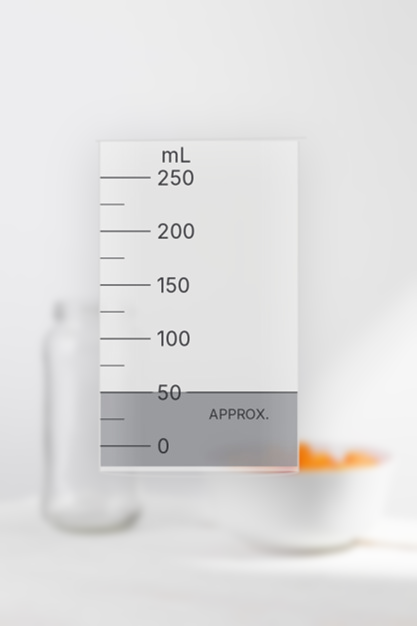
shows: 50 mL
